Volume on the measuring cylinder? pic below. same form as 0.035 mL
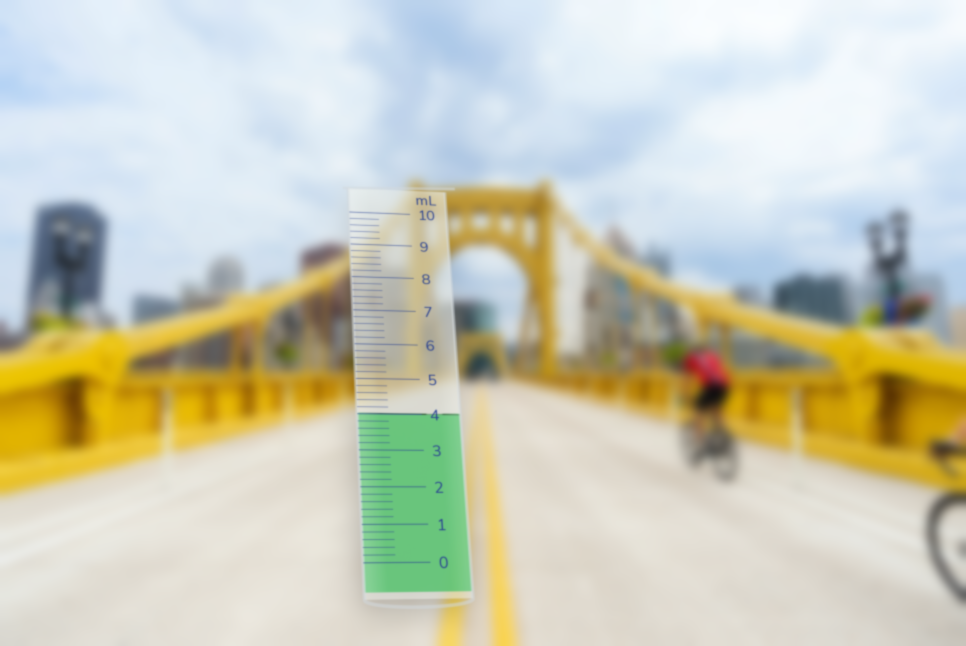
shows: 4 mL
